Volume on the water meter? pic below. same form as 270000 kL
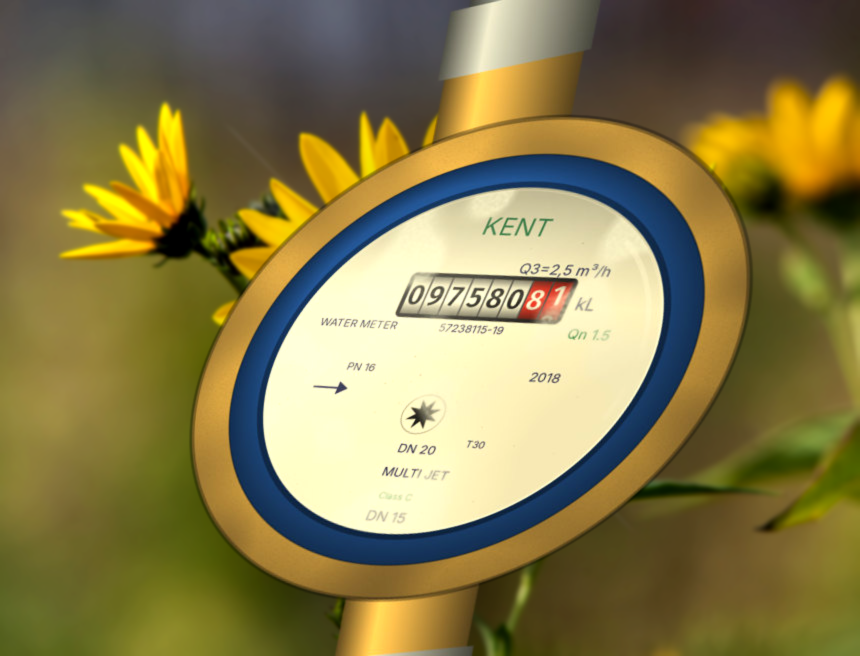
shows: 97580.81 kL
